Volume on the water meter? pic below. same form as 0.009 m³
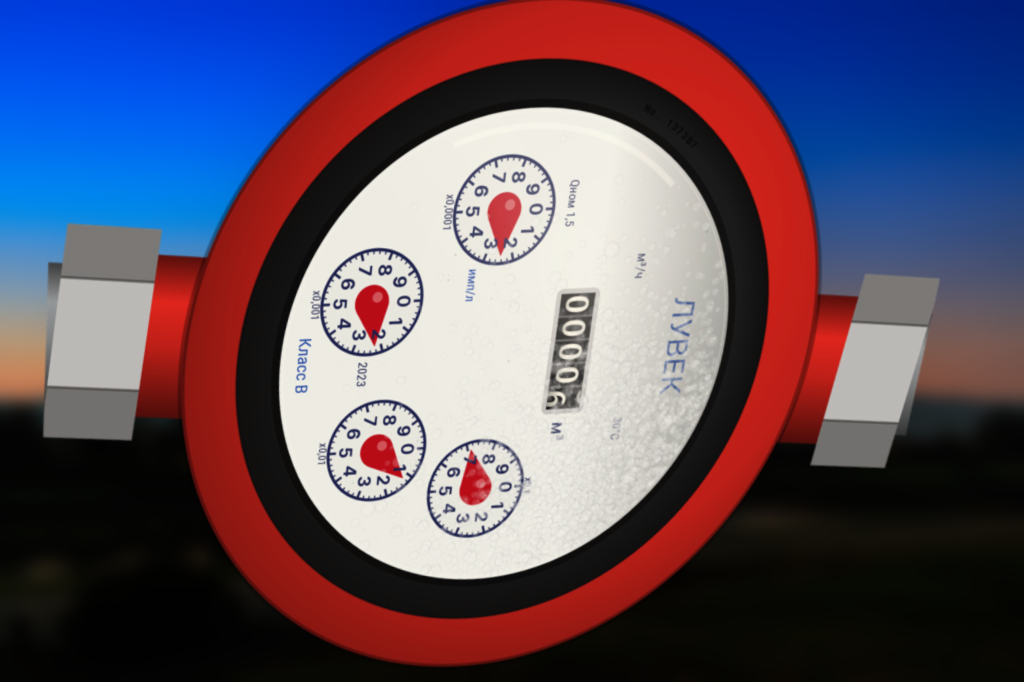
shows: 5.7122 m³
